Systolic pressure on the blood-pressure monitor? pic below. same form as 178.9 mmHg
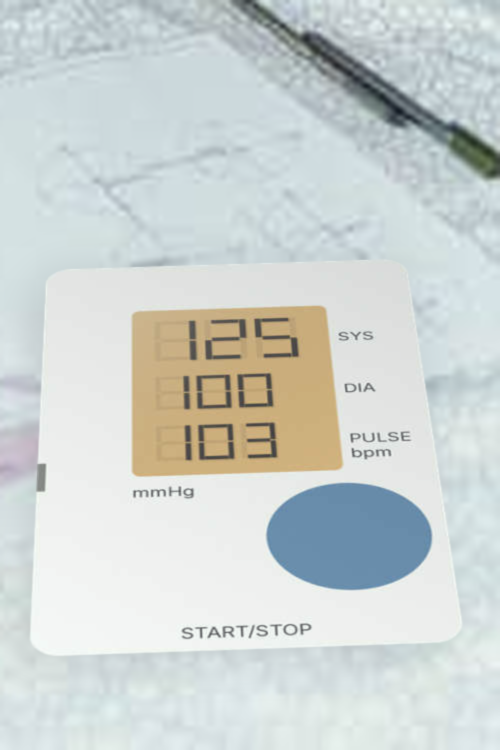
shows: 125 mmHg
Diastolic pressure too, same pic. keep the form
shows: 100 mmHg
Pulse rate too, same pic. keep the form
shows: 103 bpm
